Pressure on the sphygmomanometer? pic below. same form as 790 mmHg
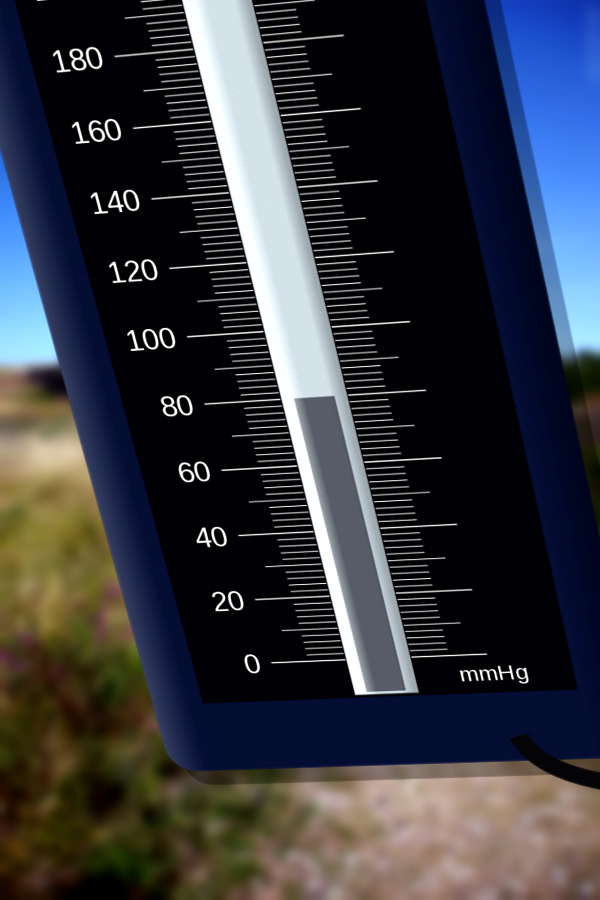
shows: 80 mmHg
